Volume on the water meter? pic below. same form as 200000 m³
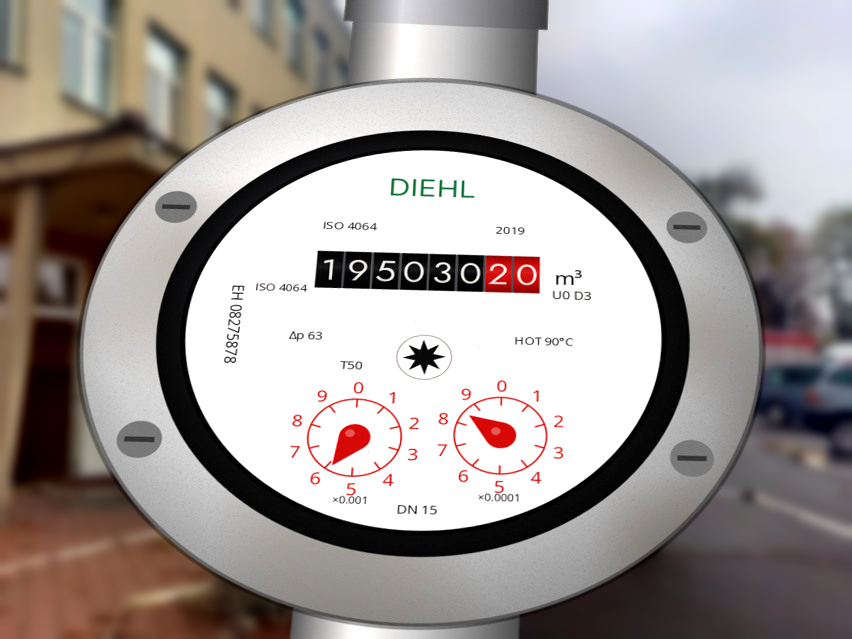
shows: 195030.2058 m³
